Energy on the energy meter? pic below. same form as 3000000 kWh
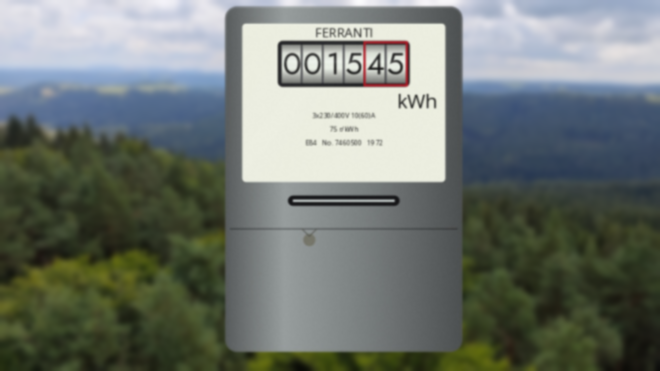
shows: 15.45 kWh
